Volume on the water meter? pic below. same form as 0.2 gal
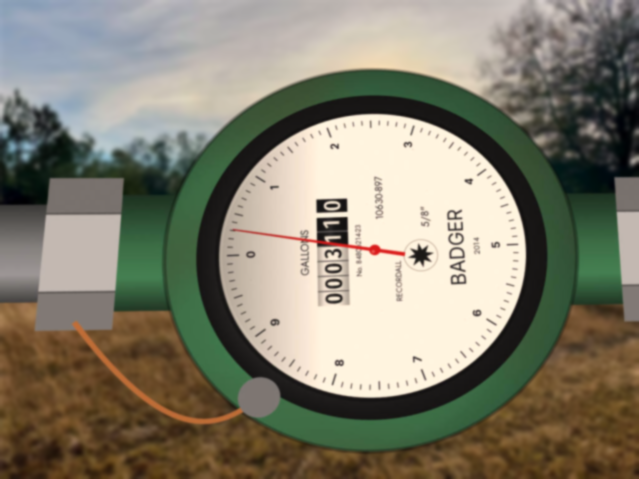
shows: 3110.3 gal
